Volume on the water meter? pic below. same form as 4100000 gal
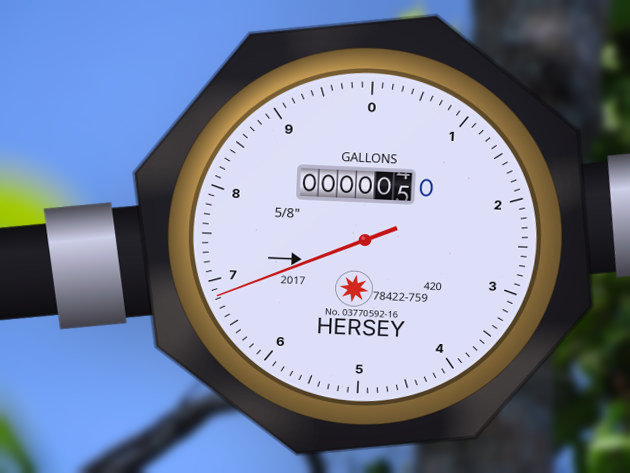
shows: 46.8 gal
